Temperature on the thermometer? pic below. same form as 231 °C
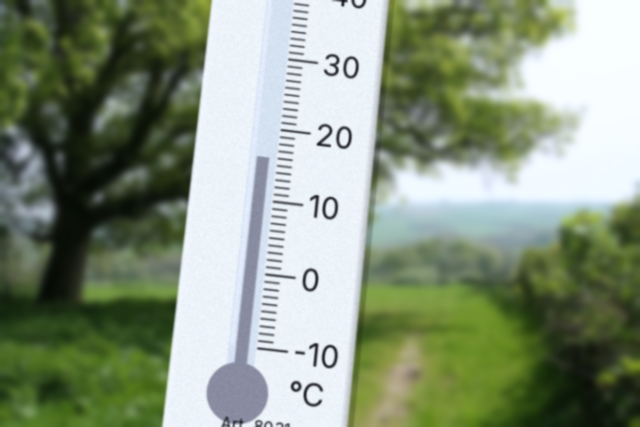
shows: 16 °C
